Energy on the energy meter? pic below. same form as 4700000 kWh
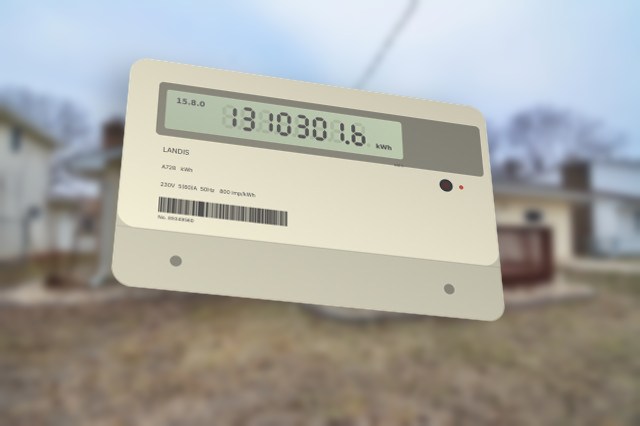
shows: 1310301.6 kWh
